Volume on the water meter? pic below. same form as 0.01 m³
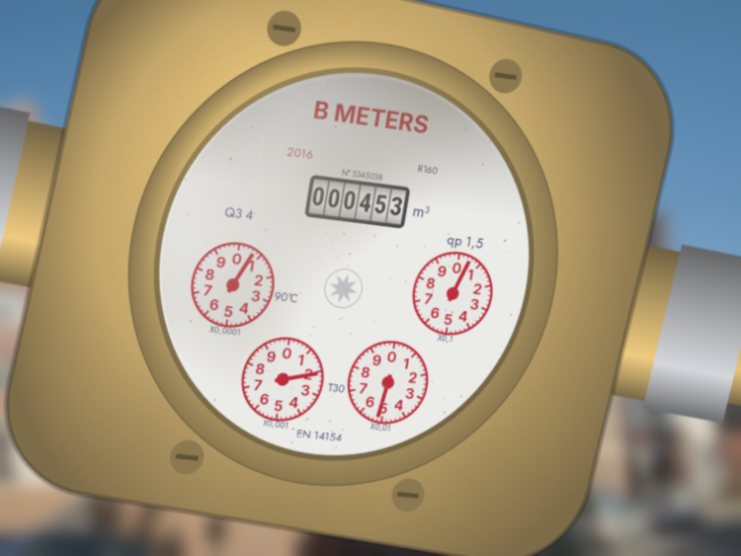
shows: 453.0520 m³
